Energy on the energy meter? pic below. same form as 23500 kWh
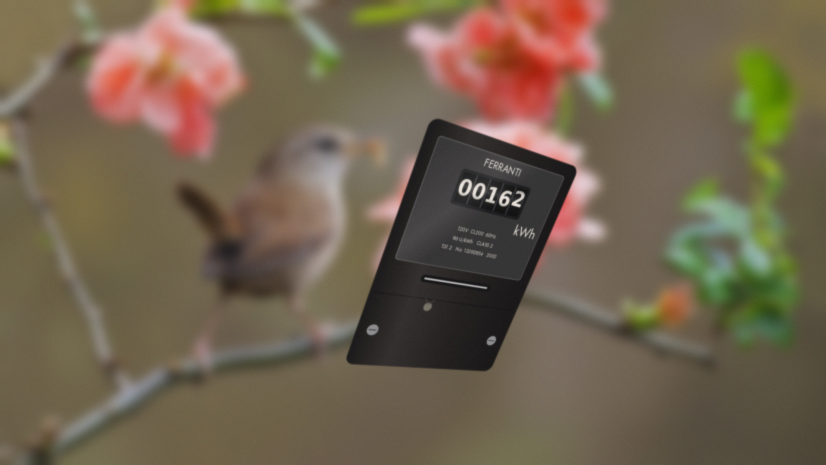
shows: 162 kWh
